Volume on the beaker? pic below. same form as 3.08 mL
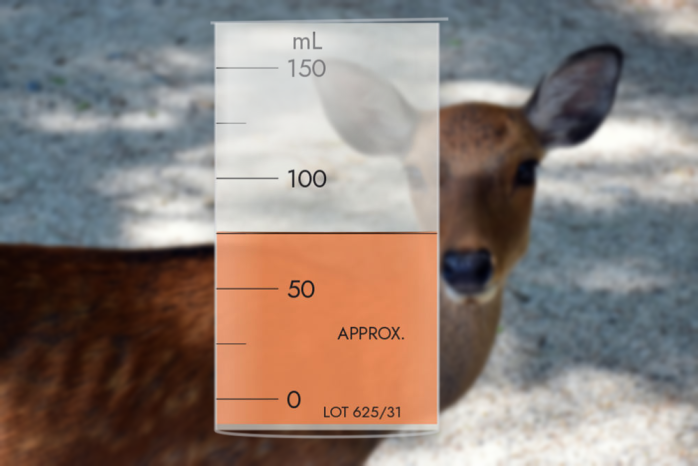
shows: 75 mL
